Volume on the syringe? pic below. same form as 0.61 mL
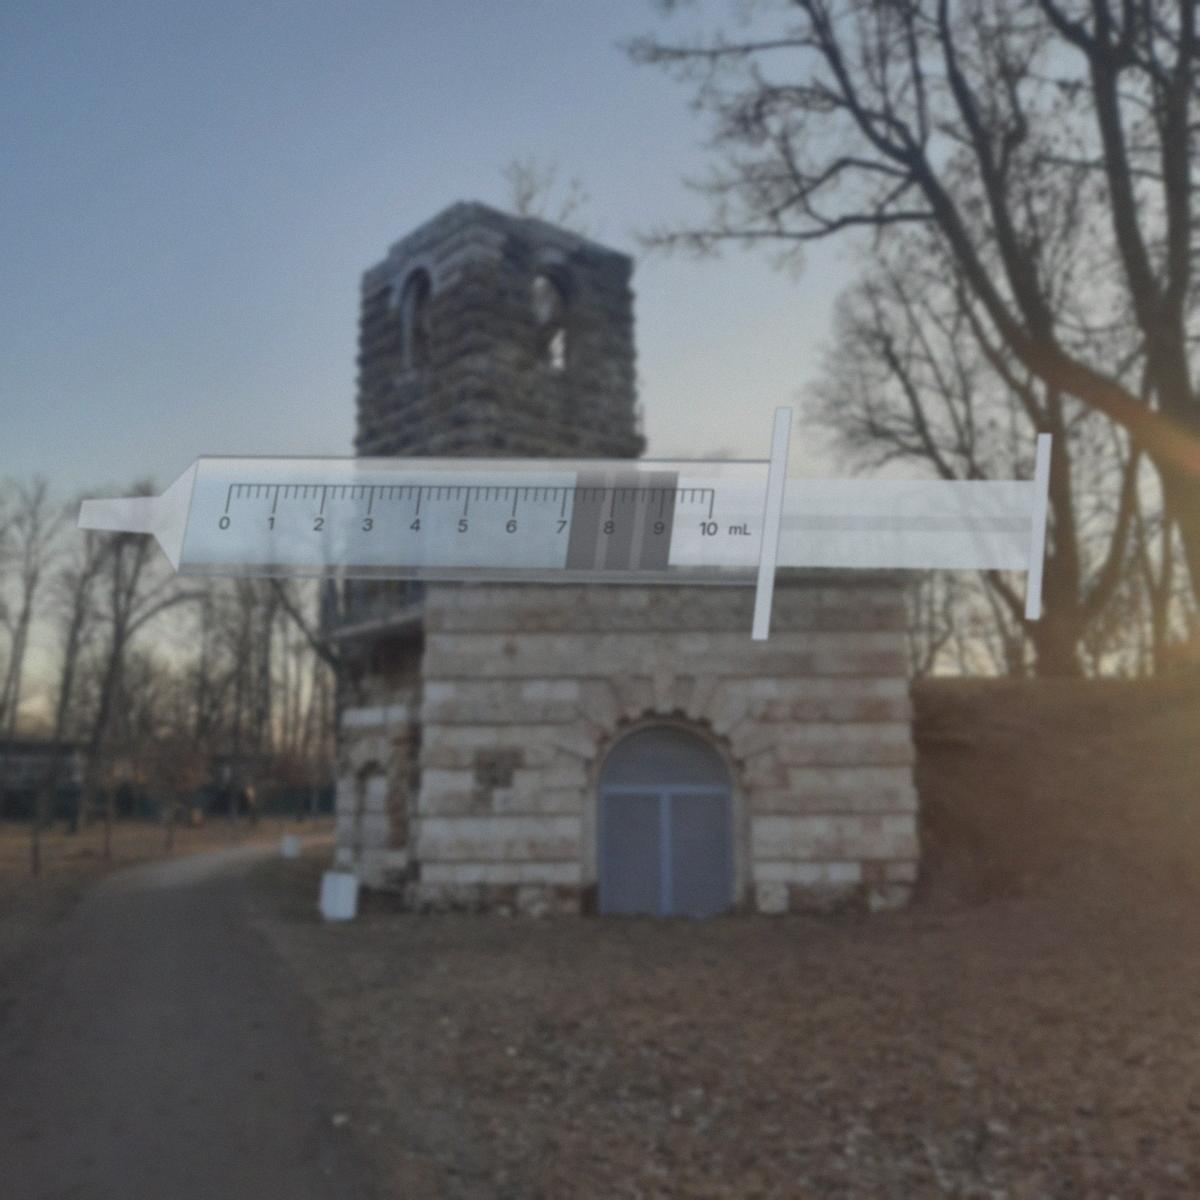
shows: 7.2 mL
